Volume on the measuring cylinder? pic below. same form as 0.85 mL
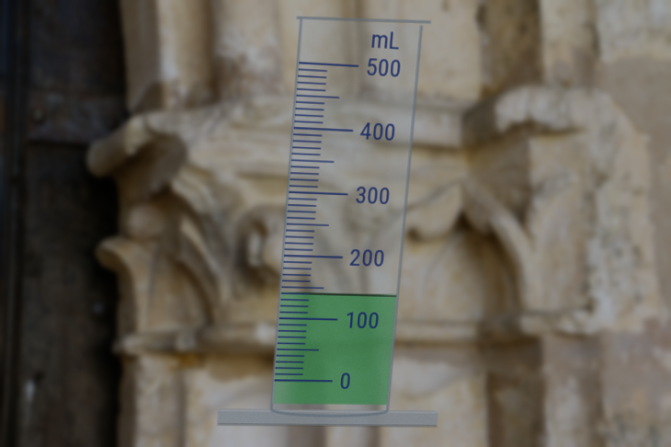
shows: 140 mL
